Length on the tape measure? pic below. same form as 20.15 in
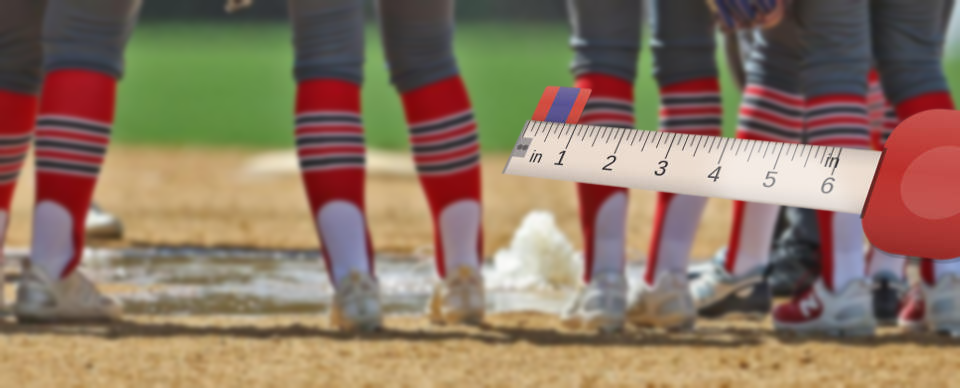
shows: 1 in
